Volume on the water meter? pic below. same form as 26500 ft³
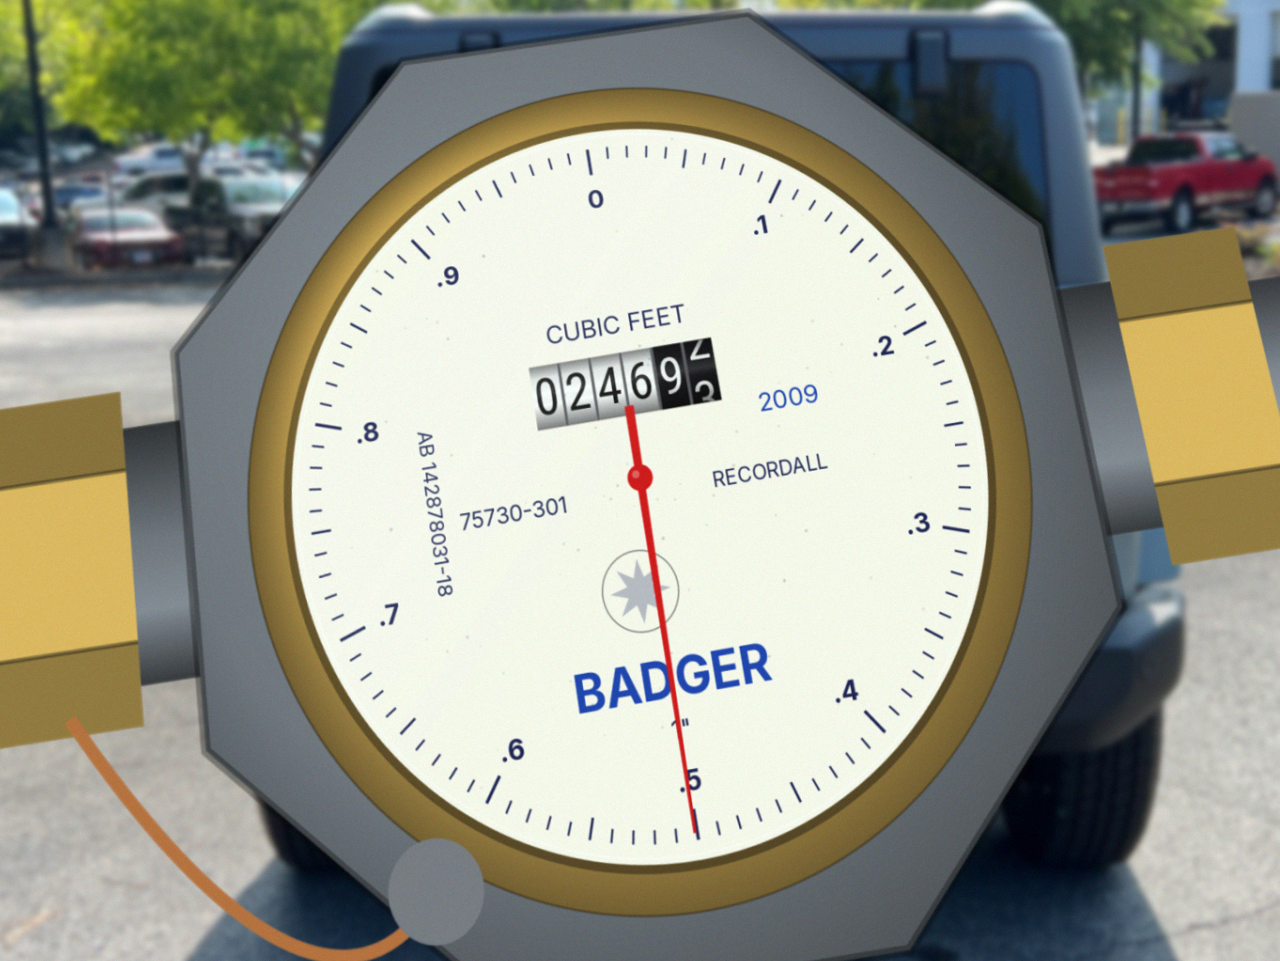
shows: 24692.50 ft³
